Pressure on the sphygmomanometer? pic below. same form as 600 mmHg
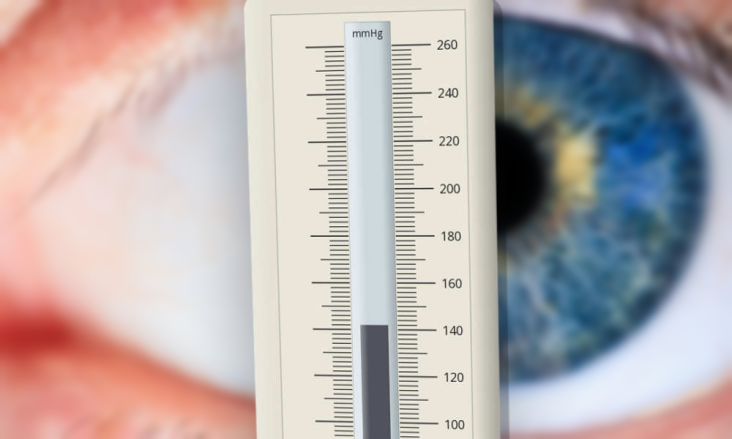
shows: 142 mmHg
